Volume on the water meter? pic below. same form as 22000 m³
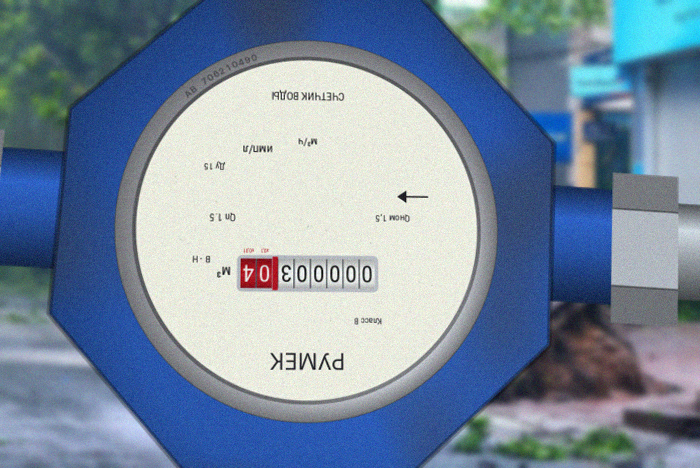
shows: 3.04 m³
